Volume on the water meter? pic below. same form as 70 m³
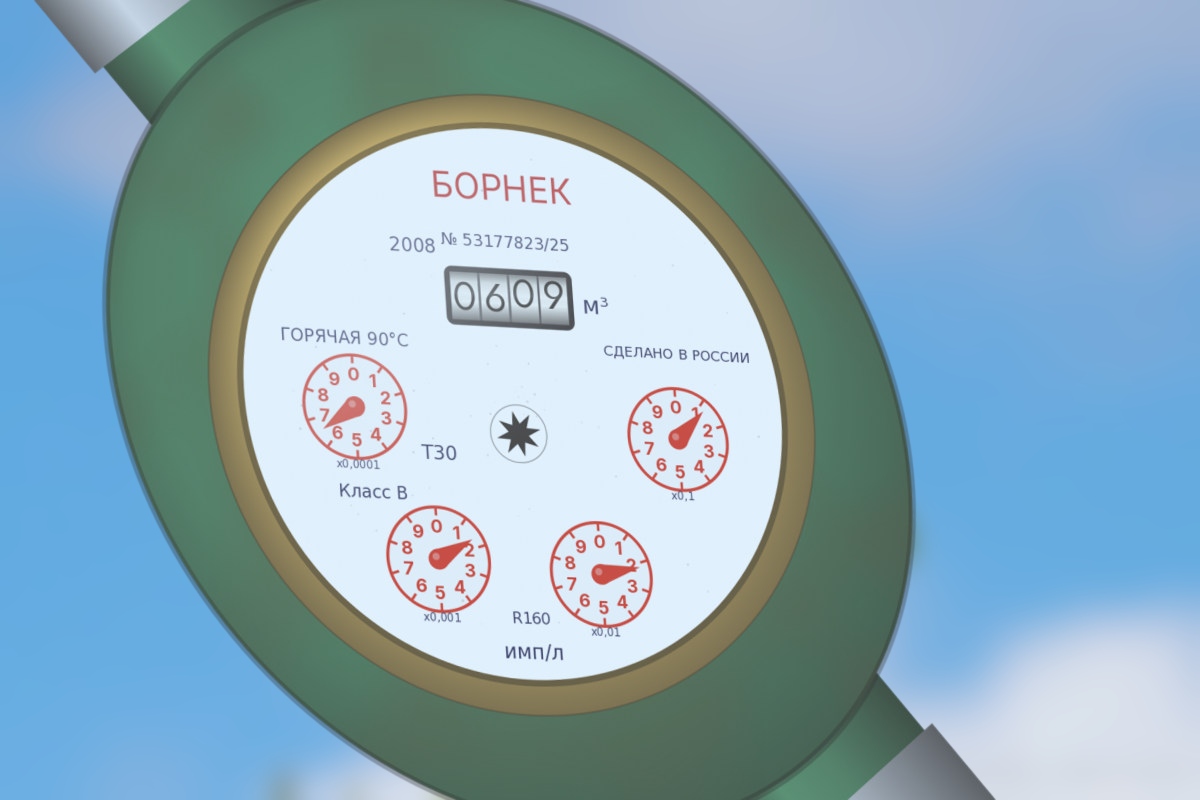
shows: 609.1216 m³
